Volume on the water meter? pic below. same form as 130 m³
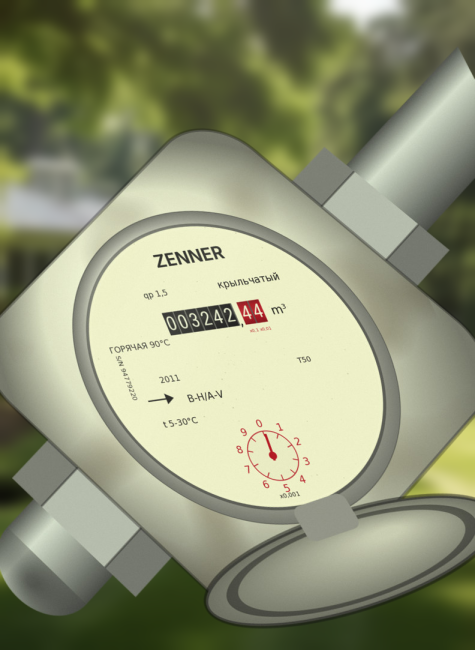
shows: 3242.440 m³
